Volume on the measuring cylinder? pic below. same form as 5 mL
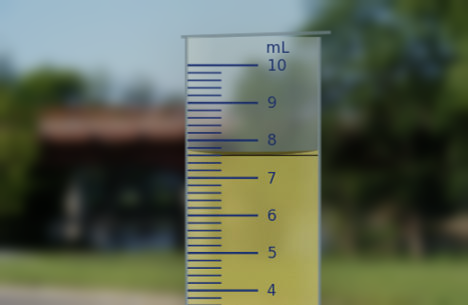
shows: 7.6 mL
